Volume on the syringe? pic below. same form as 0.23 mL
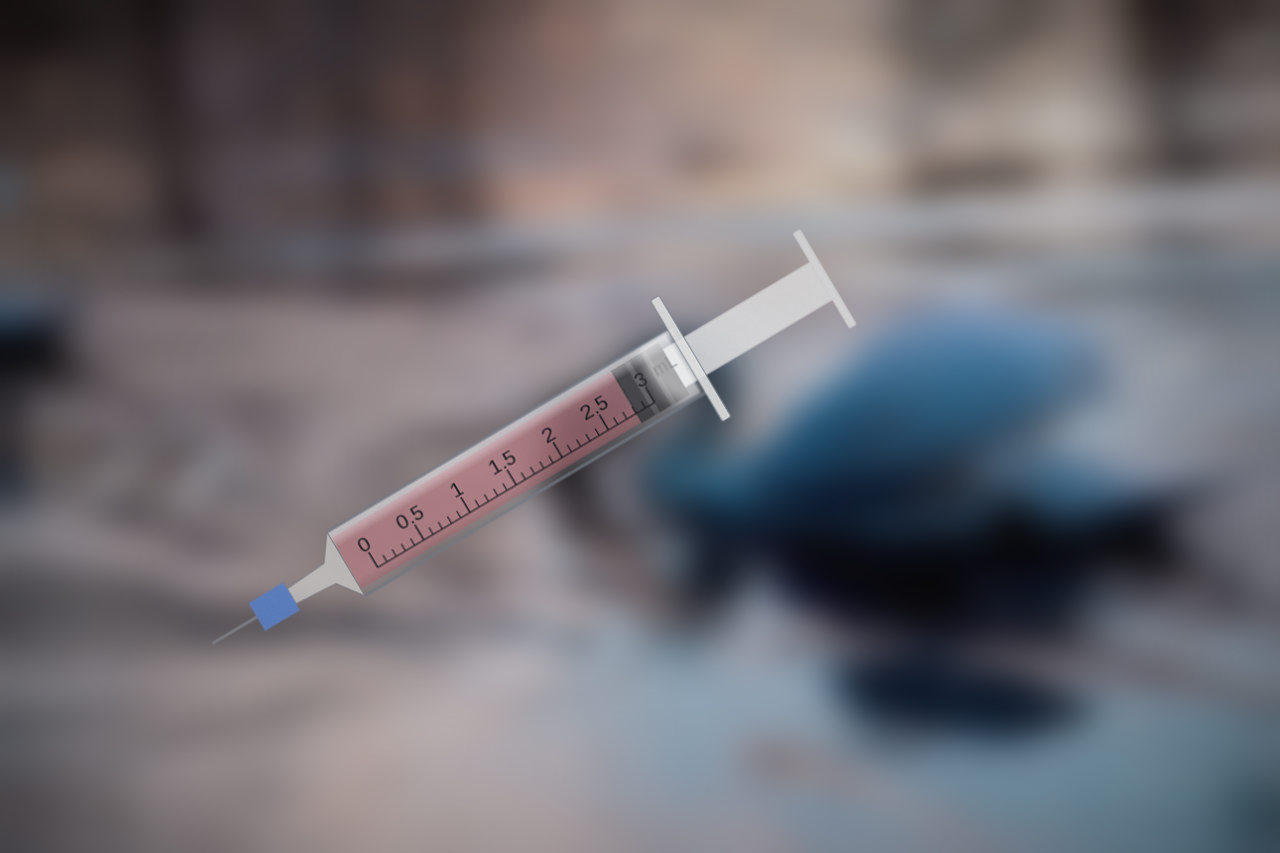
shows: 2.8 mL
